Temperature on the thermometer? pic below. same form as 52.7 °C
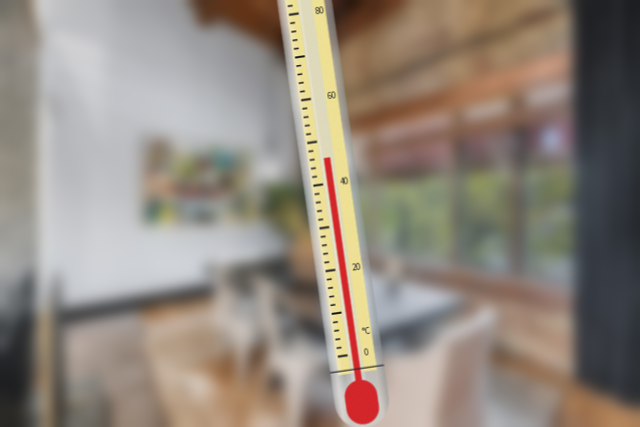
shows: 46 °C
